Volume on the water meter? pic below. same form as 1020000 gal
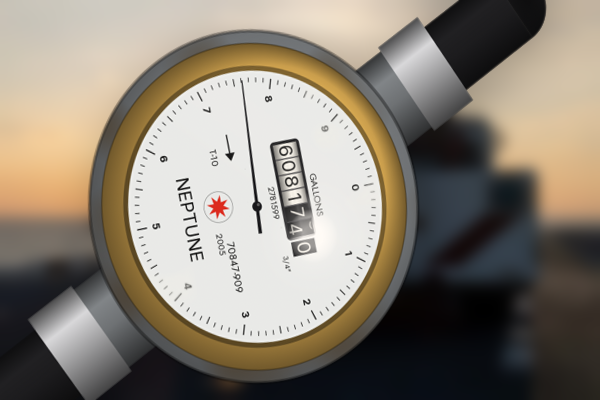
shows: 6081737.6 gal
